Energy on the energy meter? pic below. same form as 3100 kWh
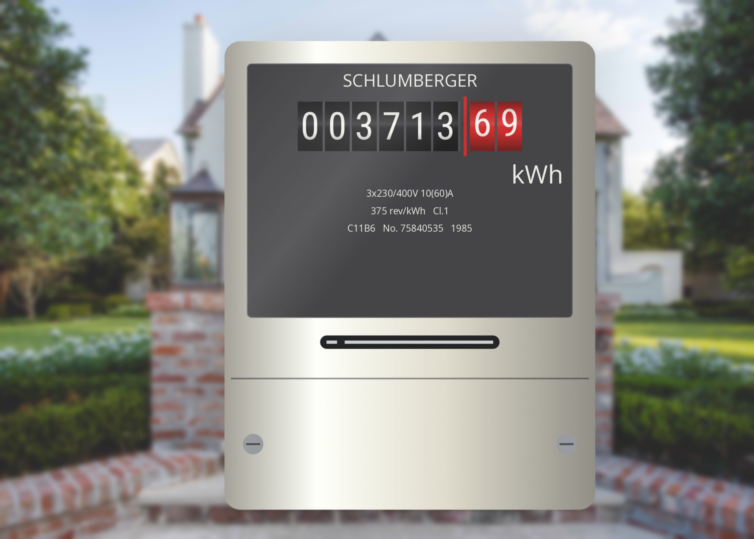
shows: 3713.69 kWh
